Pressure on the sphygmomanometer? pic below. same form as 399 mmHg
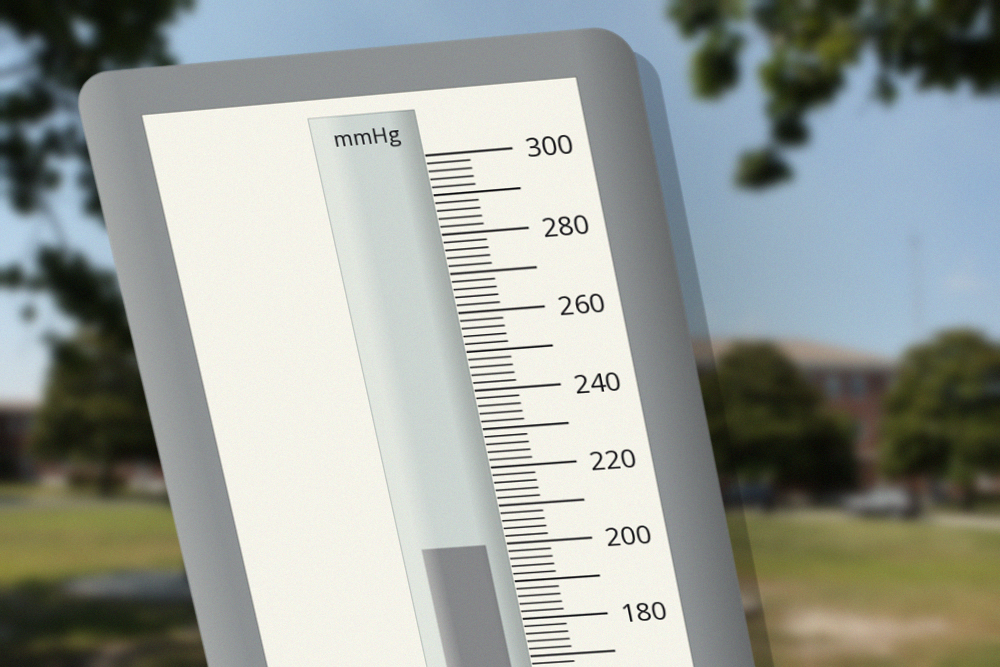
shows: 200 mmHg
